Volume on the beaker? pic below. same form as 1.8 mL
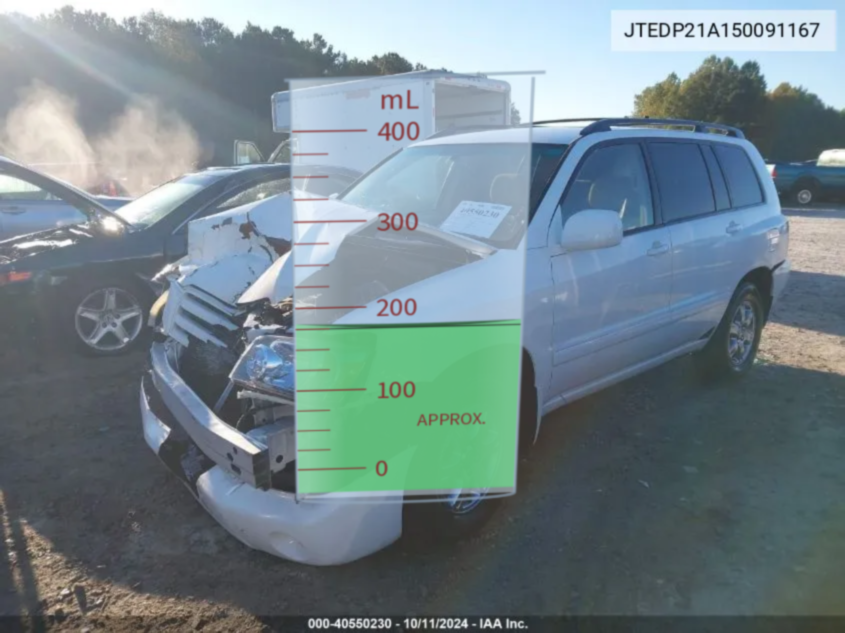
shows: 175 mL
